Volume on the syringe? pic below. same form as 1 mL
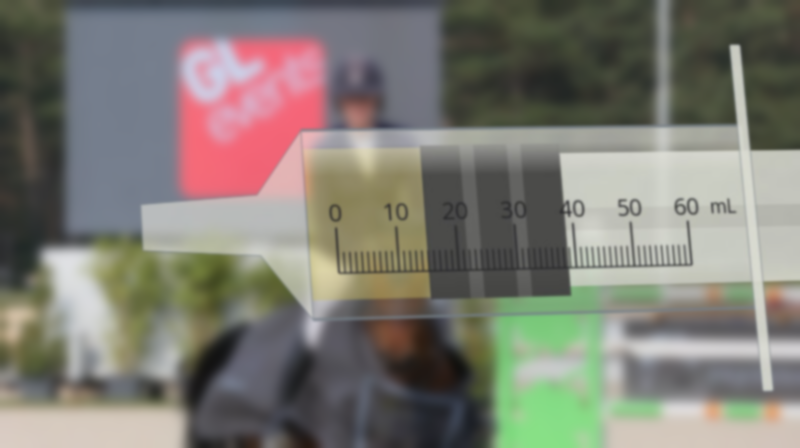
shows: 15 mL
